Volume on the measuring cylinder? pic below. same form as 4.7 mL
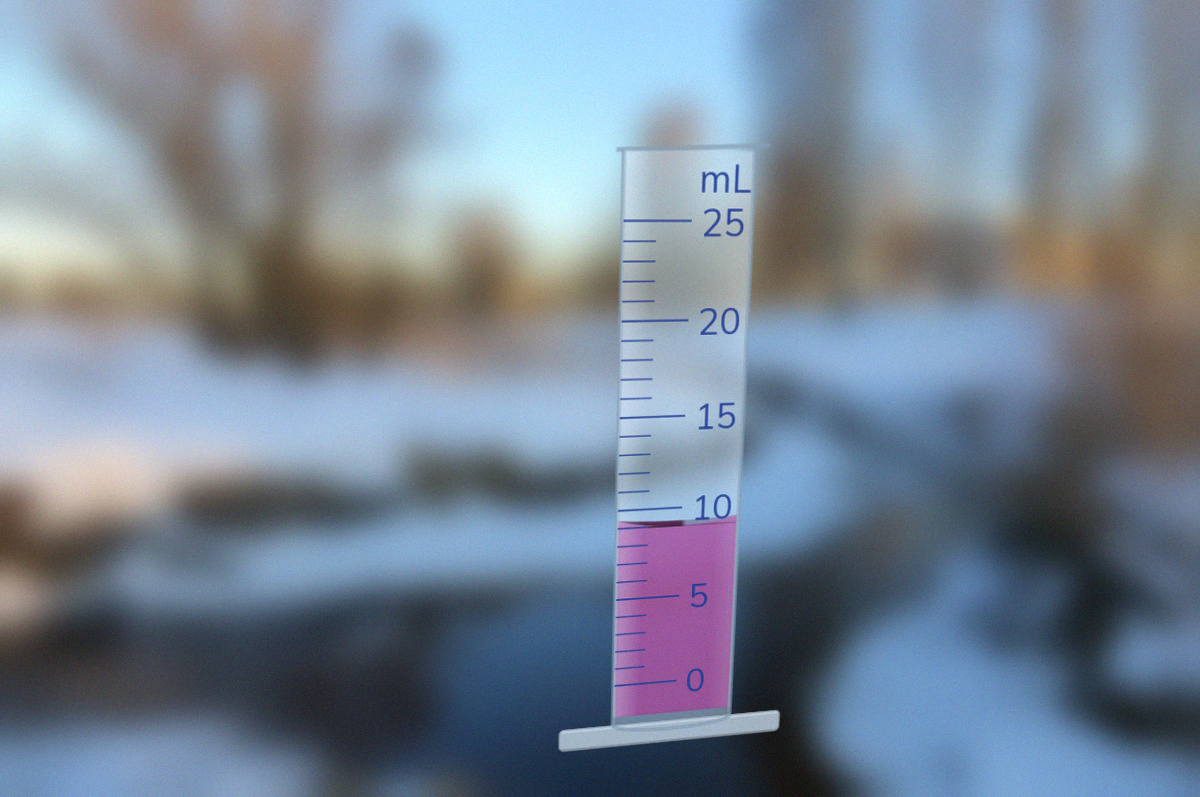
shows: 9 mL
